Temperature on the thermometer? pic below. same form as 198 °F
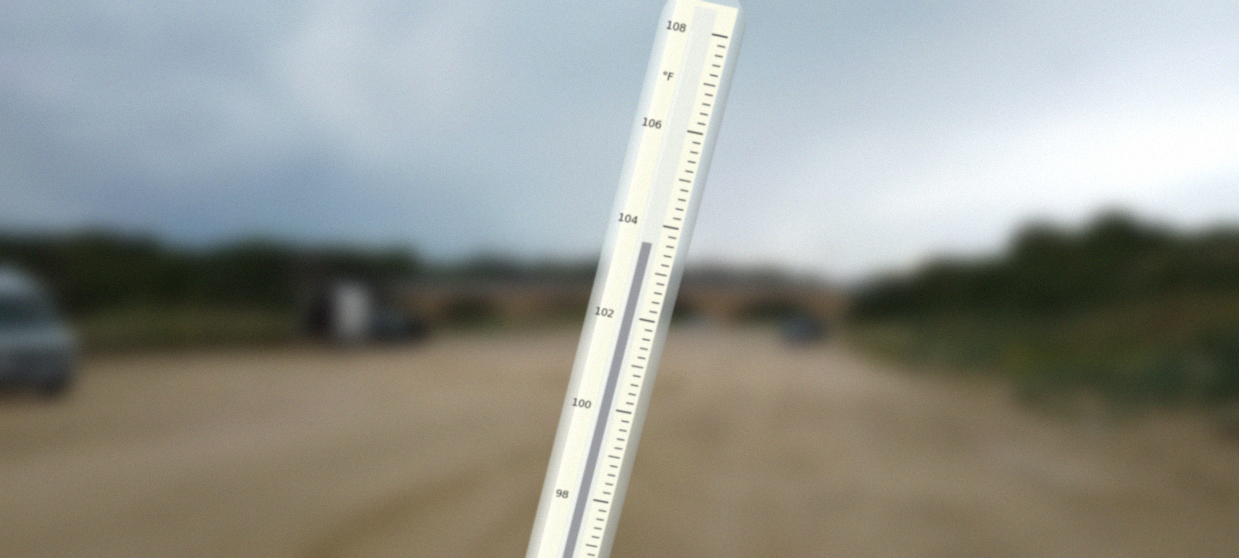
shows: 103.6 °F
